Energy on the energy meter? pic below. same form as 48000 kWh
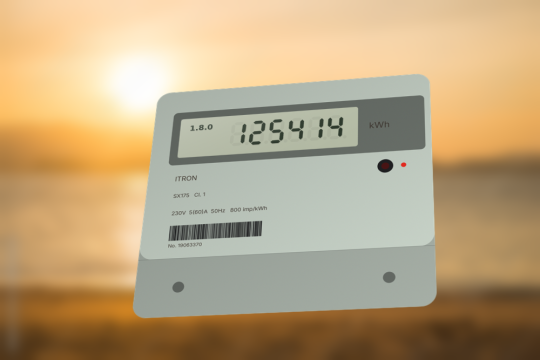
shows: 125414 kWh
